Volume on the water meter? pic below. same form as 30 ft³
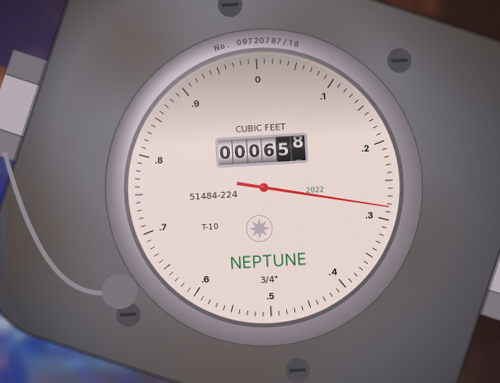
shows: 658.28 ft³
